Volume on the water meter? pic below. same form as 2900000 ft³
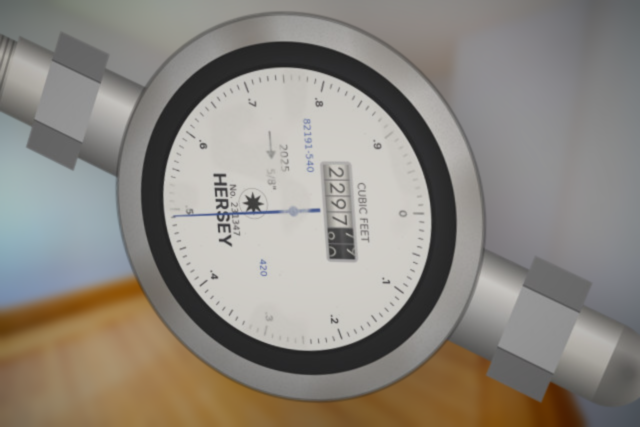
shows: 229779.49 ft³
